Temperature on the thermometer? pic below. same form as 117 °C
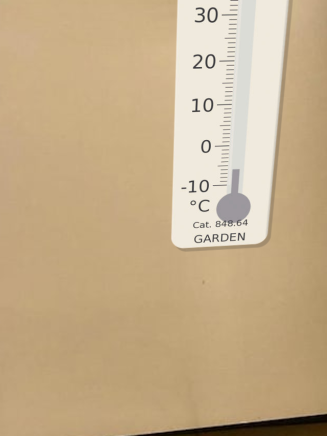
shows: -6 °C
